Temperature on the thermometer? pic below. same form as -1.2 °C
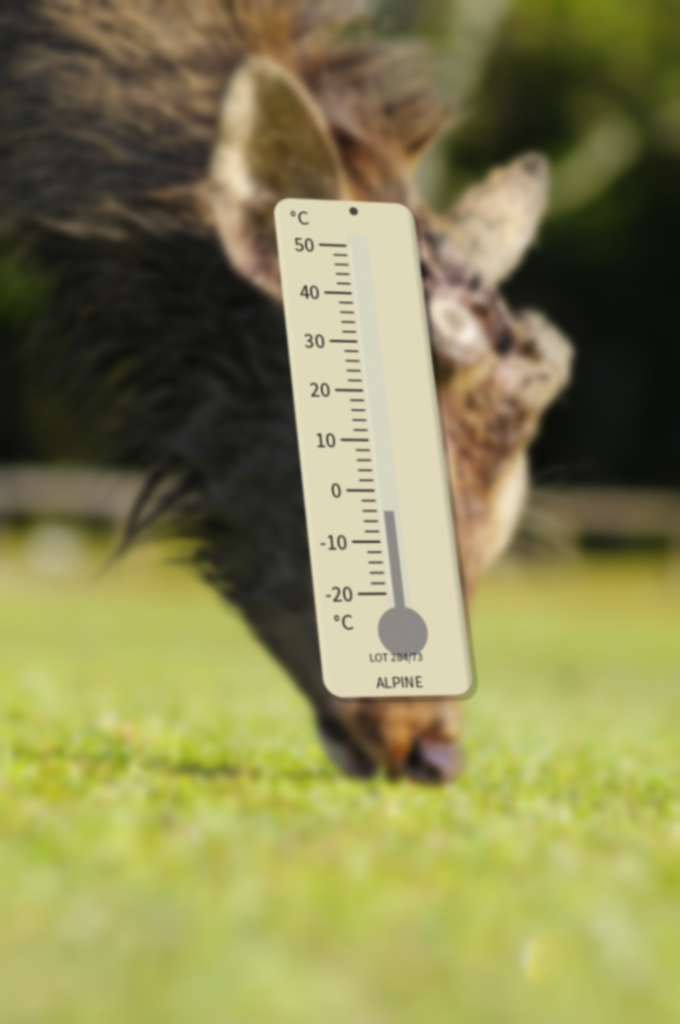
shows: -4 °C
